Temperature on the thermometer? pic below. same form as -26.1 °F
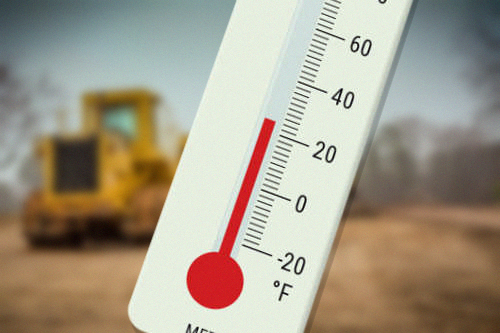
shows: 24 °F
